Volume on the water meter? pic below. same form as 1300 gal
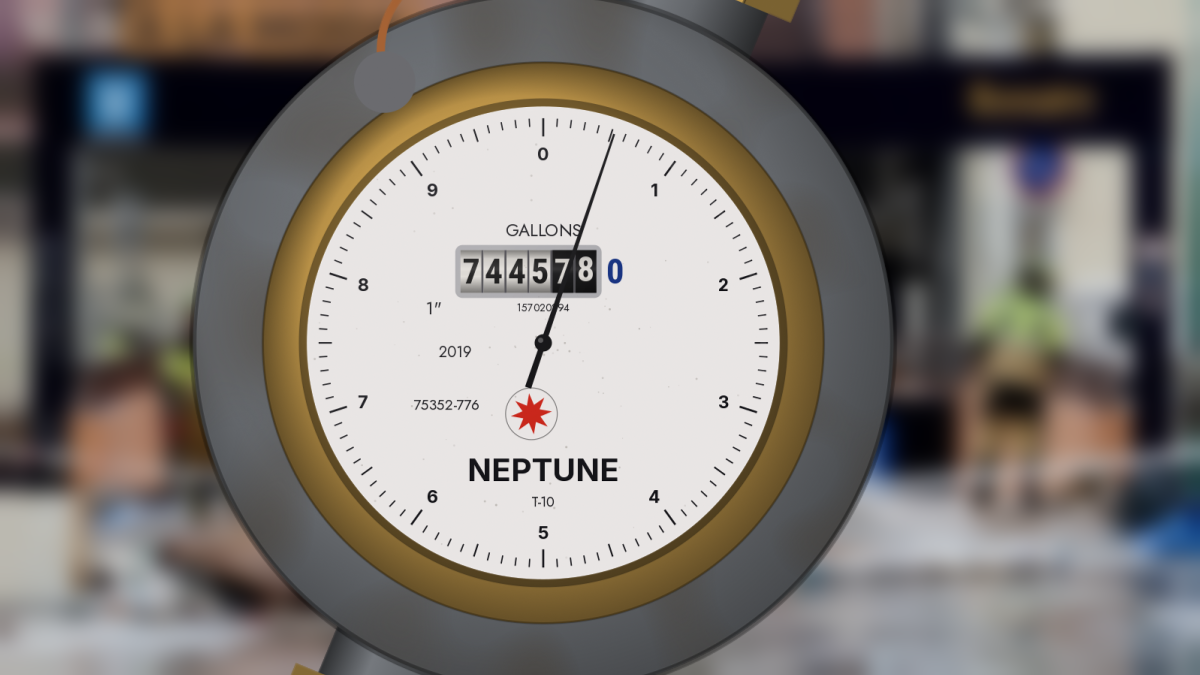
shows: 7445780.5 gal
